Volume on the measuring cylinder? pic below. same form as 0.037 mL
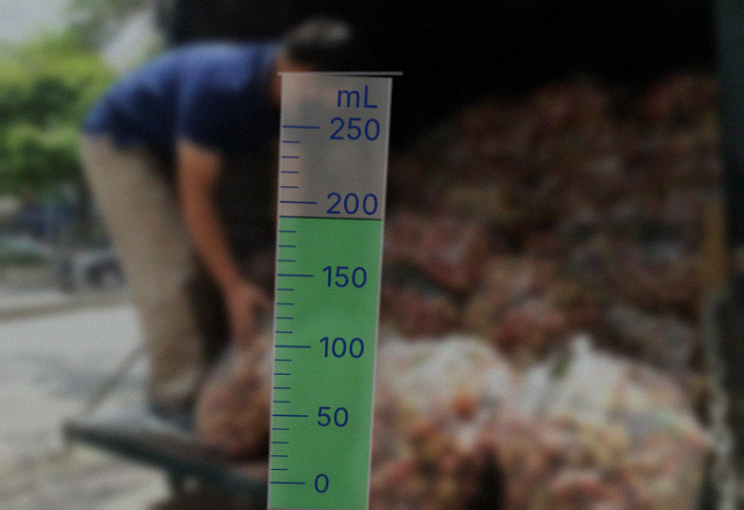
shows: 190 mL
